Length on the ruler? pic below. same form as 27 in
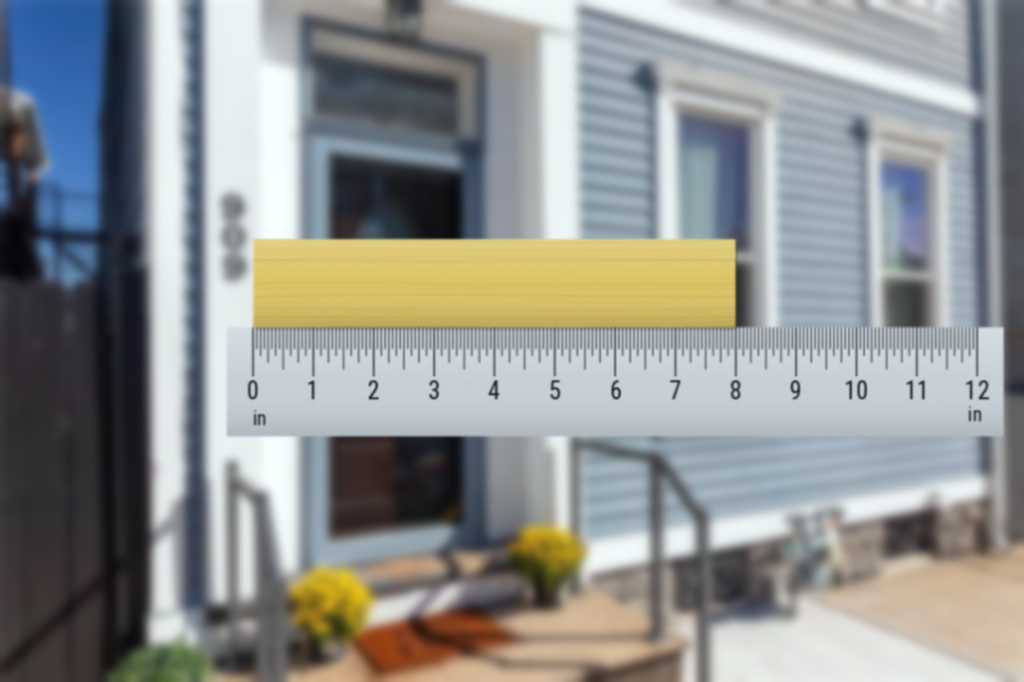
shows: 8 in
